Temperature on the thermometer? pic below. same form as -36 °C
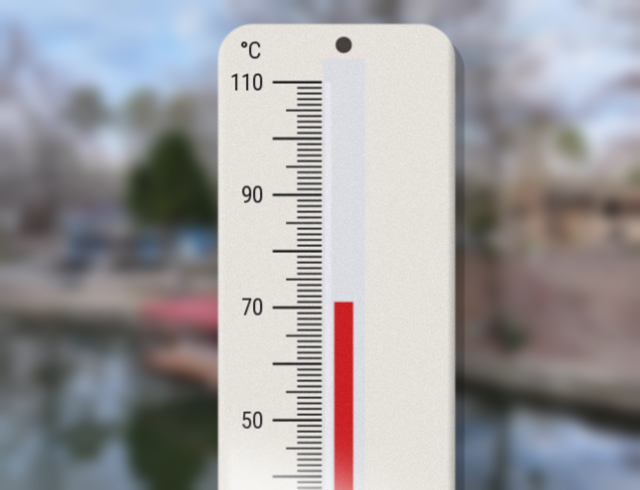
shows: 71 °C
